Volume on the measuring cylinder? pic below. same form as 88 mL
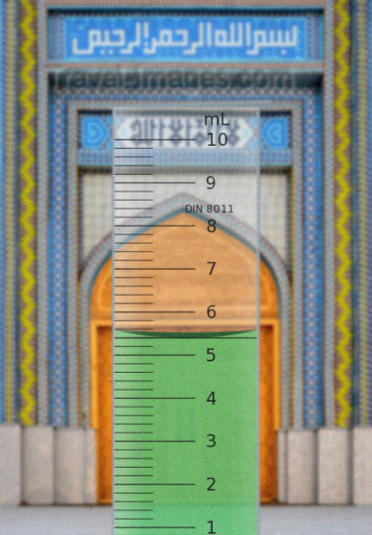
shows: 5.4 mL
